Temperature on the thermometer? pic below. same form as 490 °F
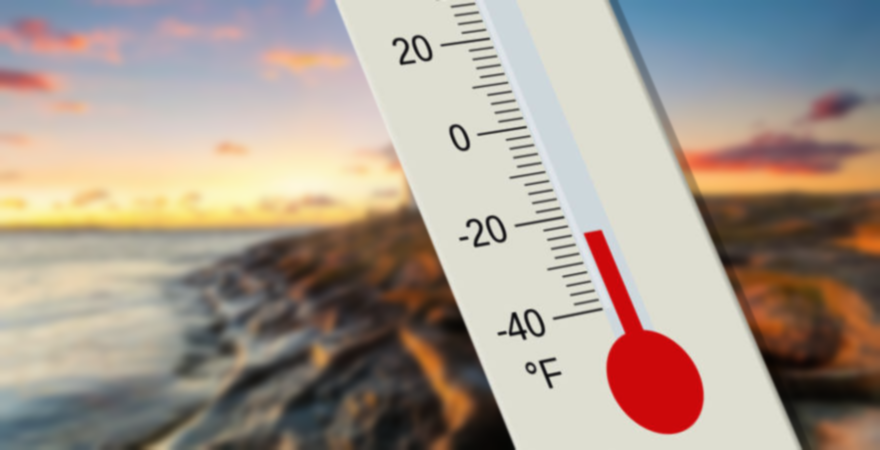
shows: -24 °F
